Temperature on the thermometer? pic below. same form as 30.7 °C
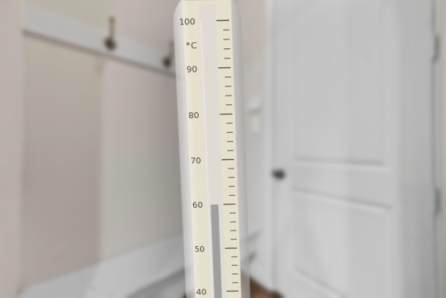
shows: 60 °C
